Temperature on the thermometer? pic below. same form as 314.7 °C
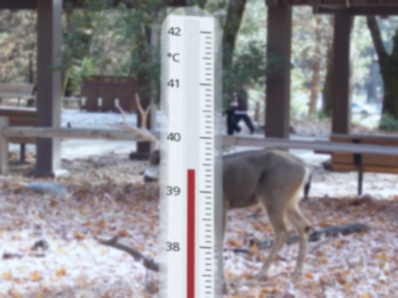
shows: 39.4 °C
